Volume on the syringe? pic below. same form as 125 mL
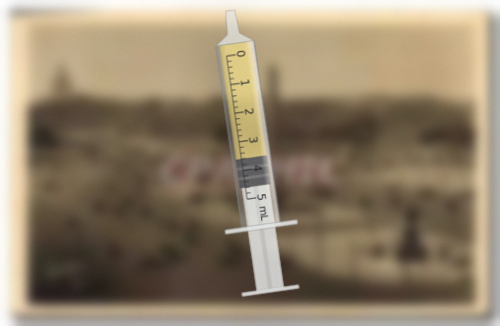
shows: 3.6 mL
